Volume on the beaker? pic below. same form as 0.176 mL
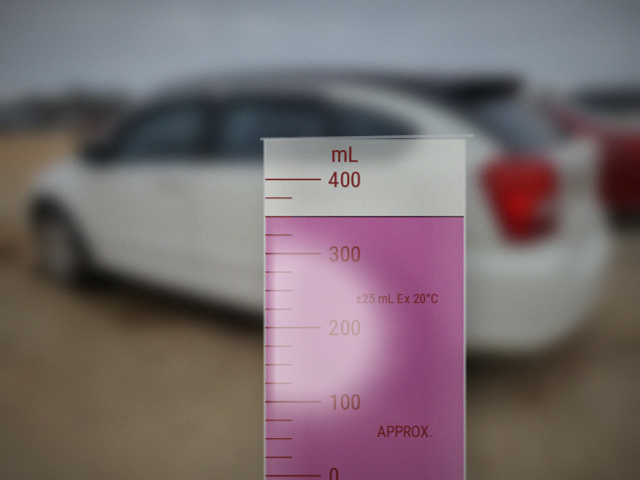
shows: 350 mL
